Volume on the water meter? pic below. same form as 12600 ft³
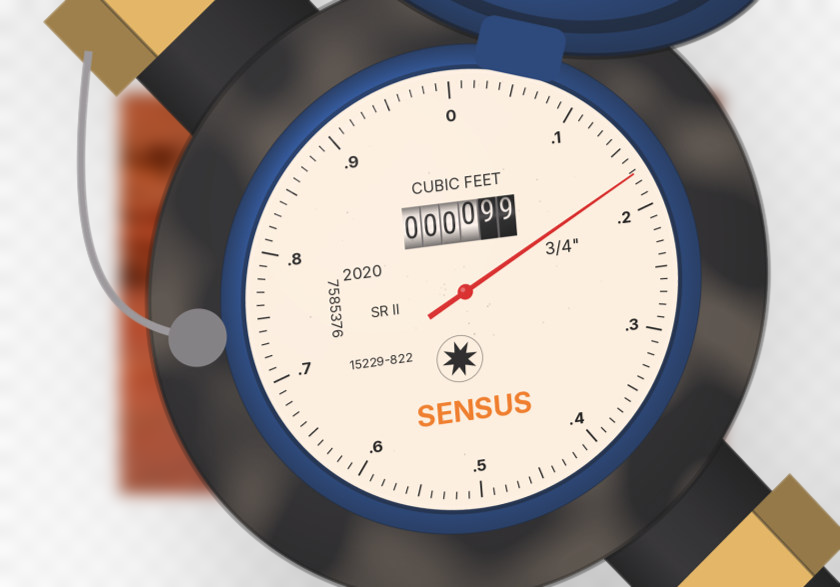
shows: 99.17 ft³
